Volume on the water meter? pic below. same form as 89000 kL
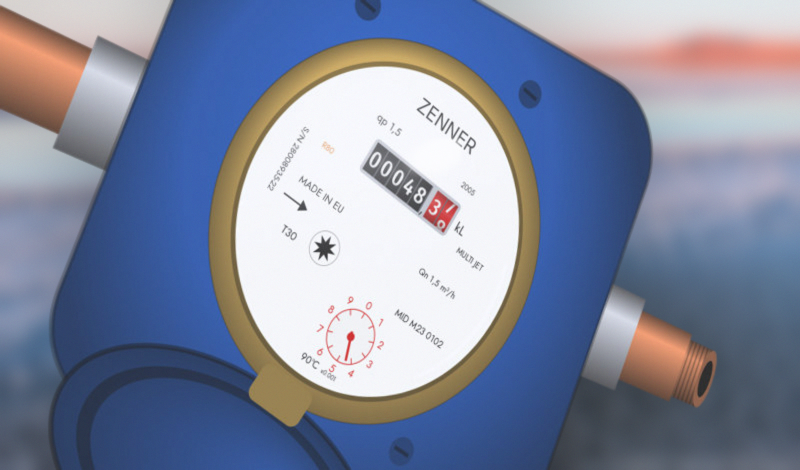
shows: 48.374 kL
